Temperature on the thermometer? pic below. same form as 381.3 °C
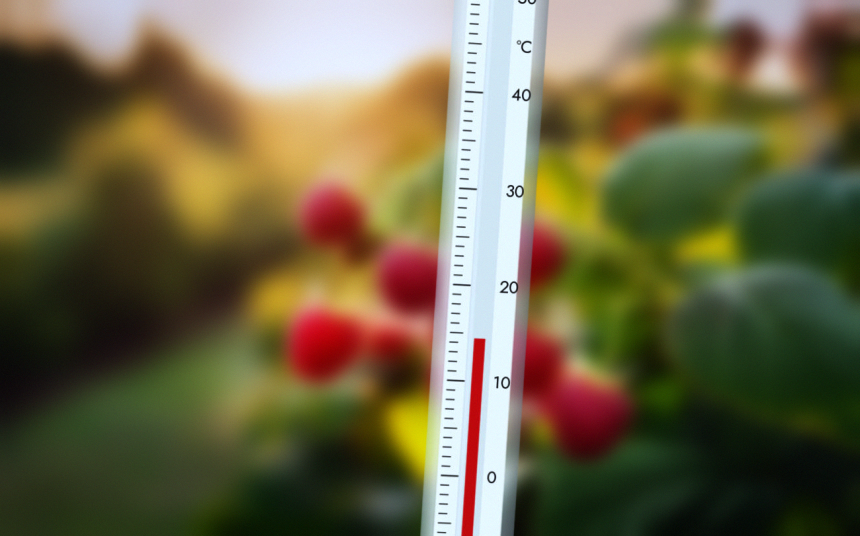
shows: 14.5 °C
